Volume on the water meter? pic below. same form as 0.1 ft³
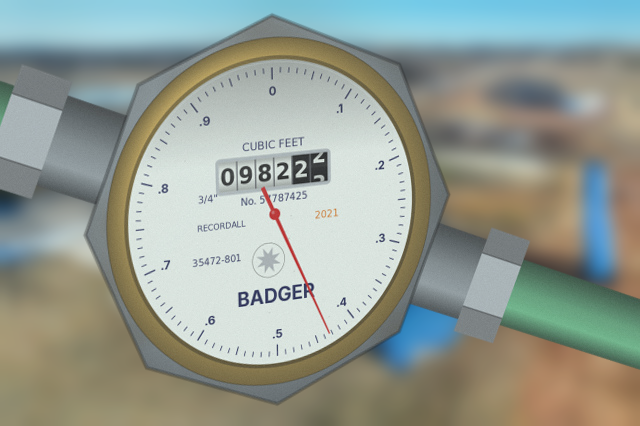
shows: 98222.43 ft³
